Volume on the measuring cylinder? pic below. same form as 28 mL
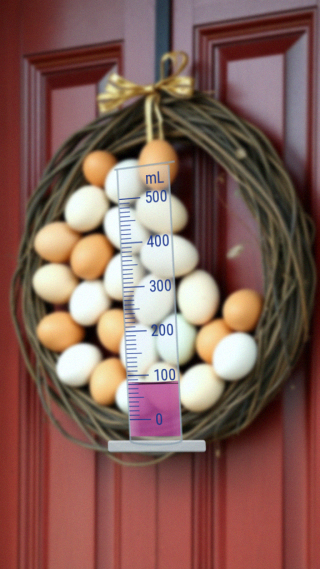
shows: 80 mL
